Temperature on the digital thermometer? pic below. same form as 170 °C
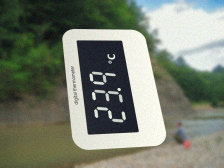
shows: 23.9 °C
